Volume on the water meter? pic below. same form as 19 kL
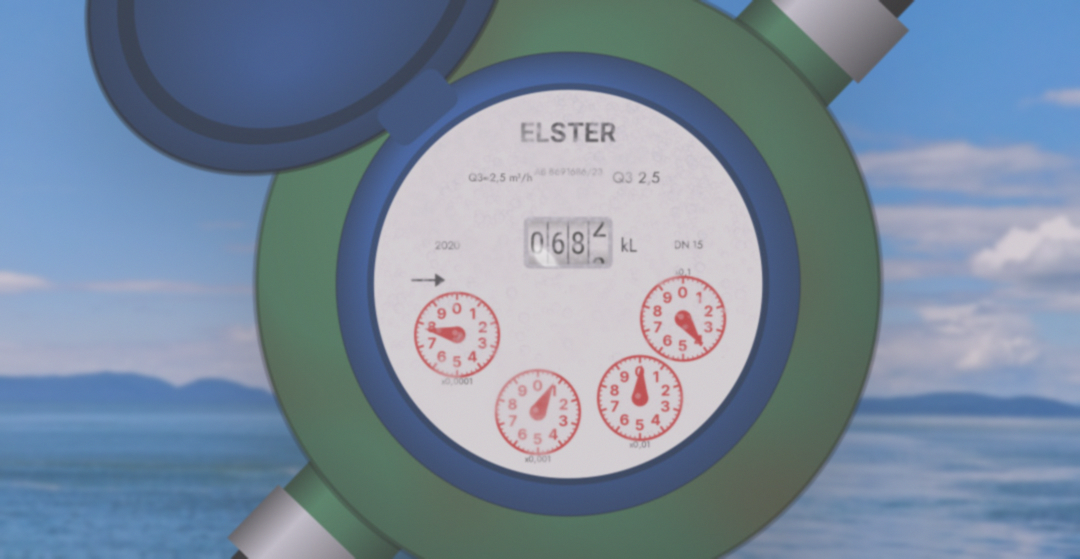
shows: 682.4007 kL
